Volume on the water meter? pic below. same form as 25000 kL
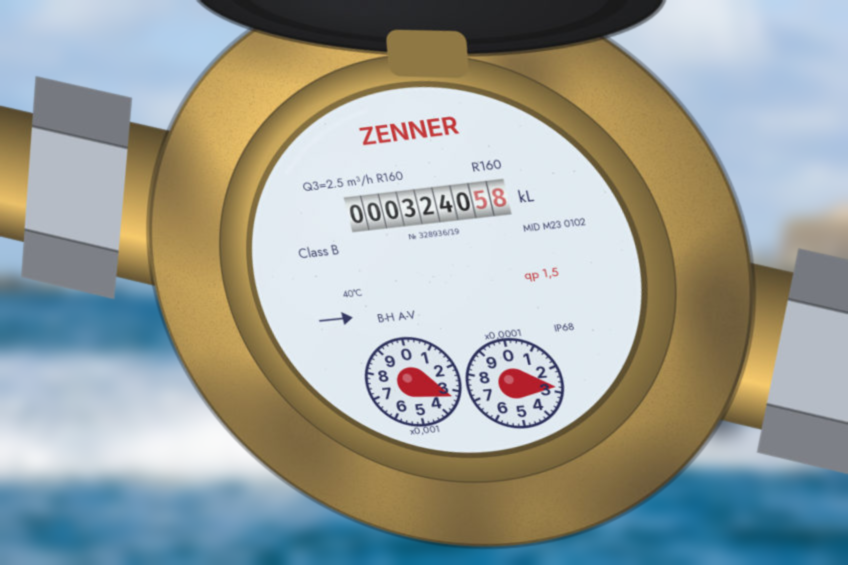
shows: 3240.5832 kL
